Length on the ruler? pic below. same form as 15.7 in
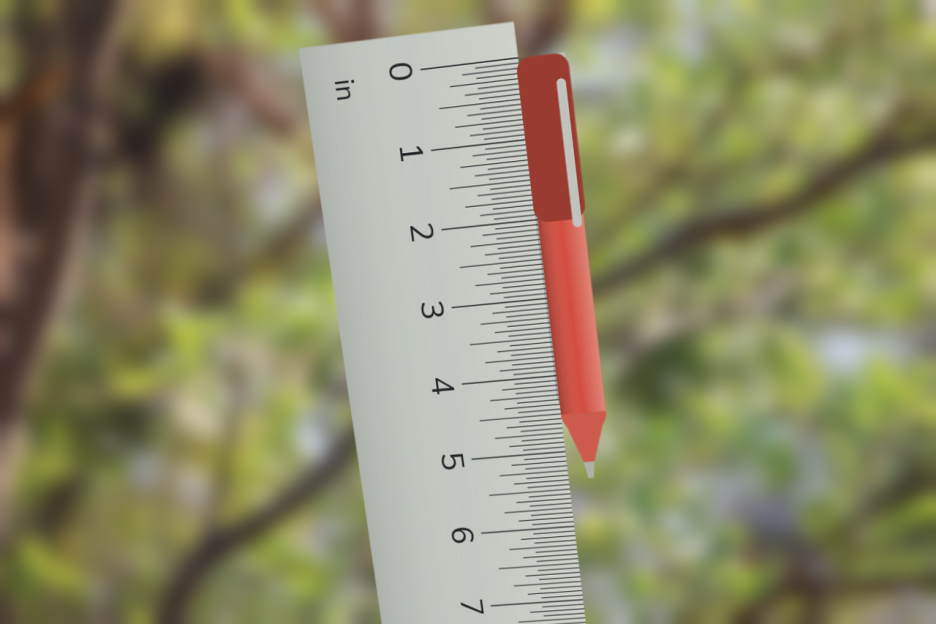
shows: 5.375 in
